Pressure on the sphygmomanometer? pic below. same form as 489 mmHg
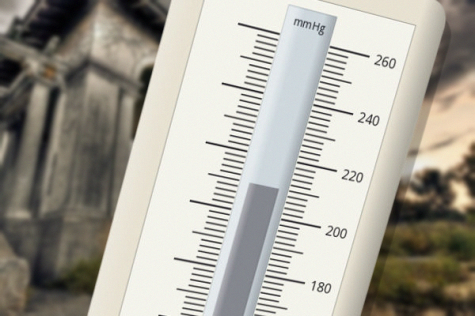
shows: 210 mmHg
